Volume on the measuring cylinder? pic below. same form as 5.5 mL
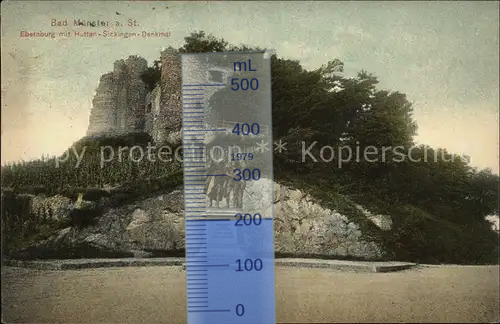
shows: 200 mL
